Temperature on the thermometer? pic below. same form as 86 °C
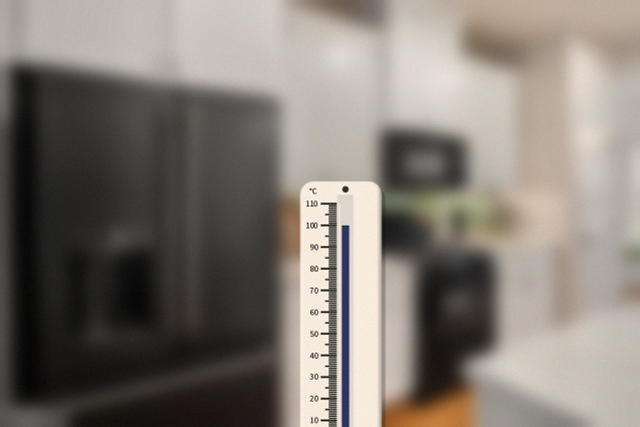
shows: 100 °C
